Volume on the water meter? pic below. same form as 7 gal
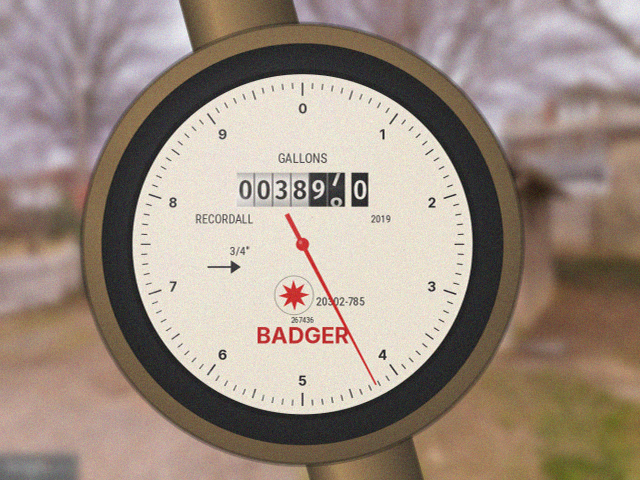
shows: 38974.2 gal
